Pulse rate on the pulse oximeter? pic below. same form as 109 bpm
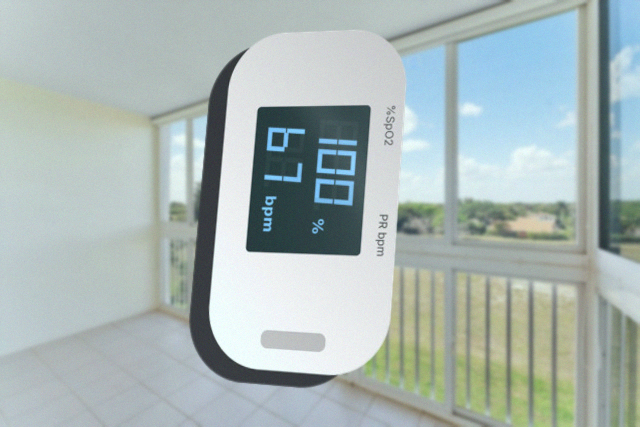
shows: 67 bpm
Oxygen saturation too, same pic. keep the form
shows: 100 %
